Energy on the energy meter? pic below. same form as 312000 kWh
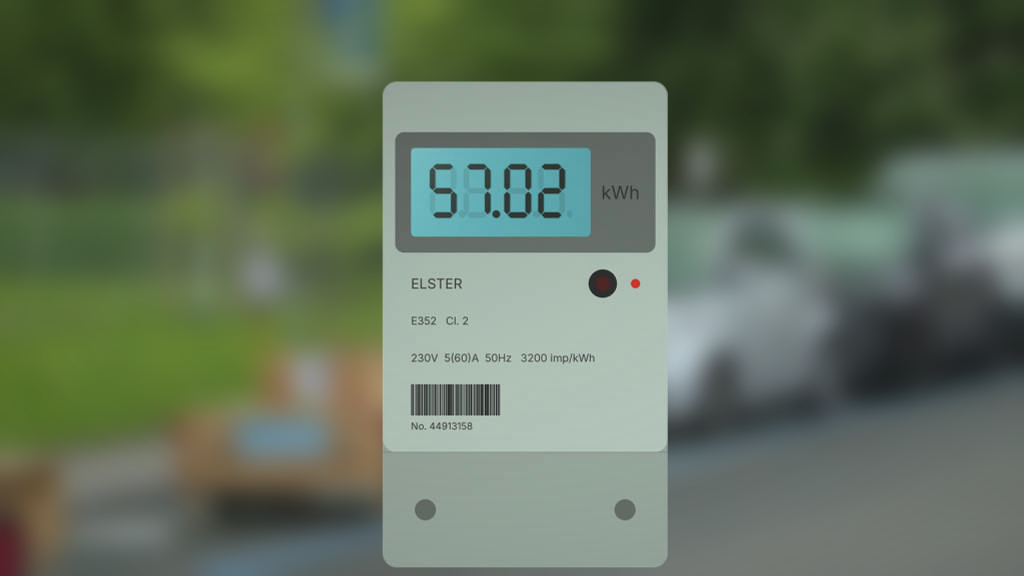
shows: 57.02 kWh
